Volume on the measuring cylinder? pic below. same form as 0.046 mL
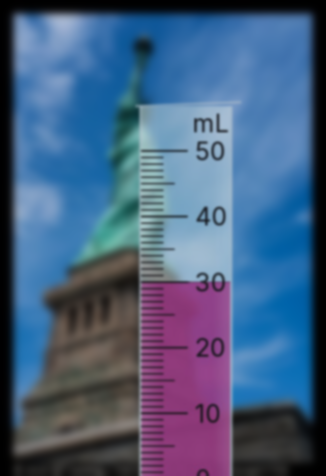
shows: 30 mL
